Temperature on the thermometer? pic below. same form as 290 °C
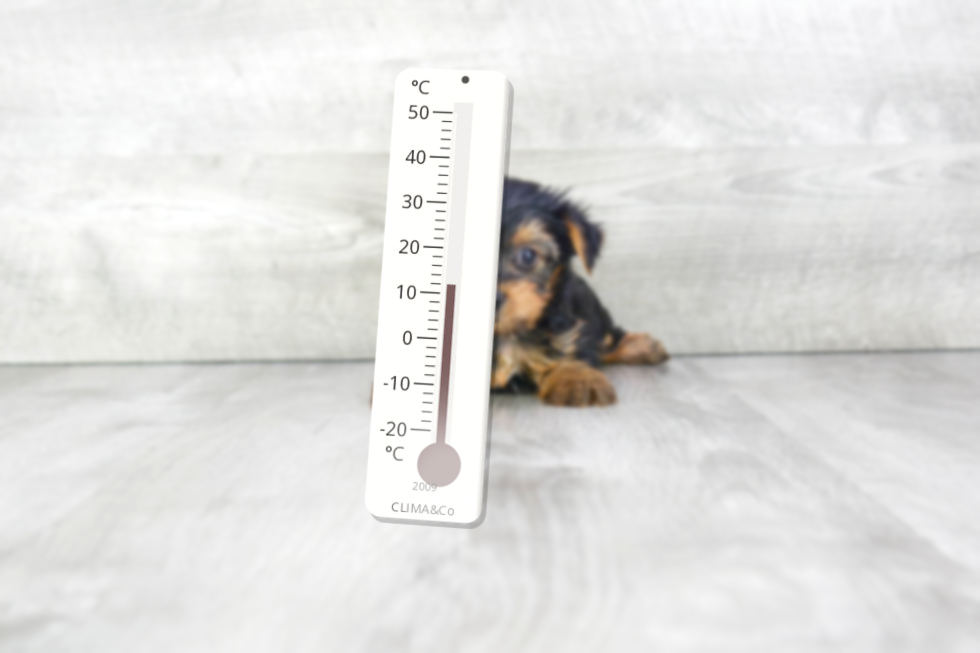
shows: 12 °C
